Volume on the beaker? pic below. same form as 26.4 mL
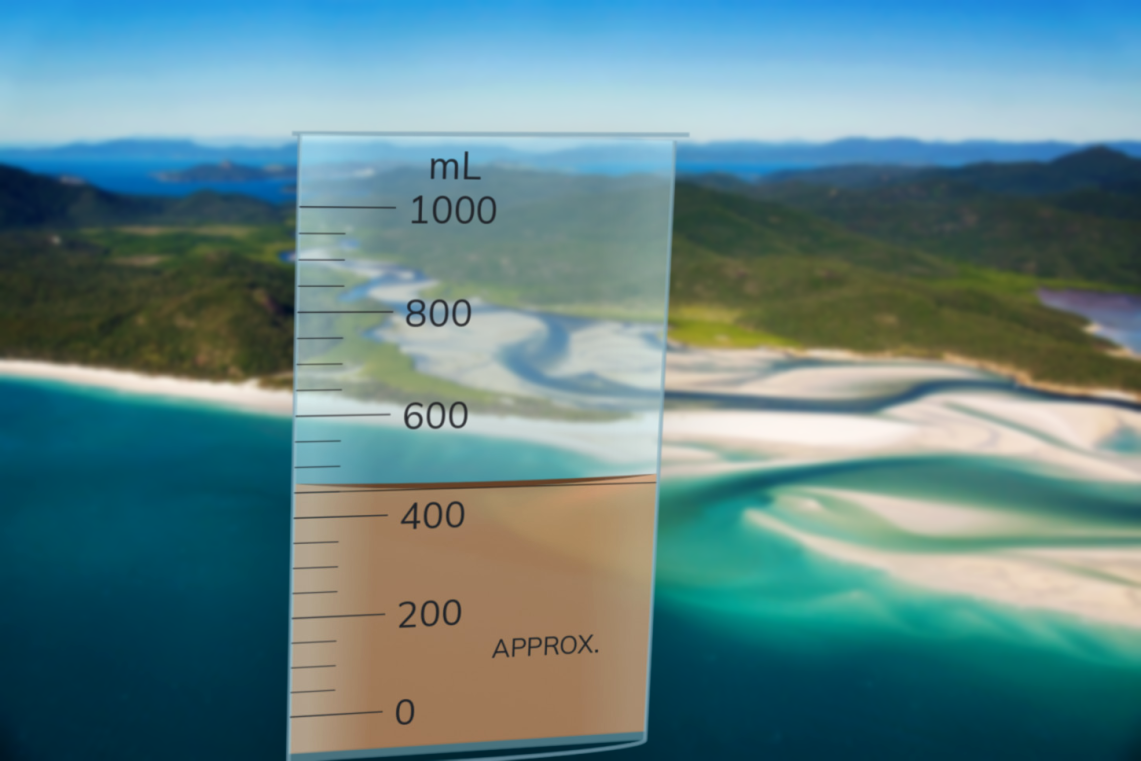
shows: 450 mL
